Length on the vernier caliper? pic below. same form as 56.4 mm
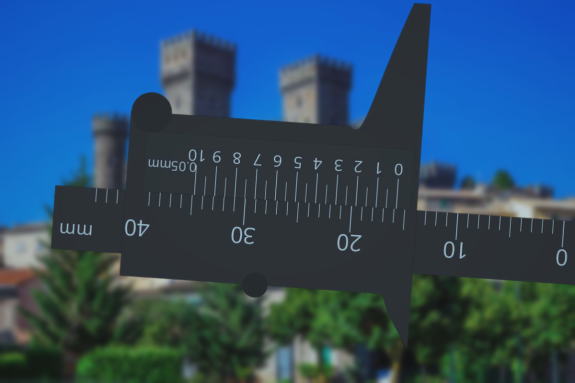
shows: 15.8 mm
